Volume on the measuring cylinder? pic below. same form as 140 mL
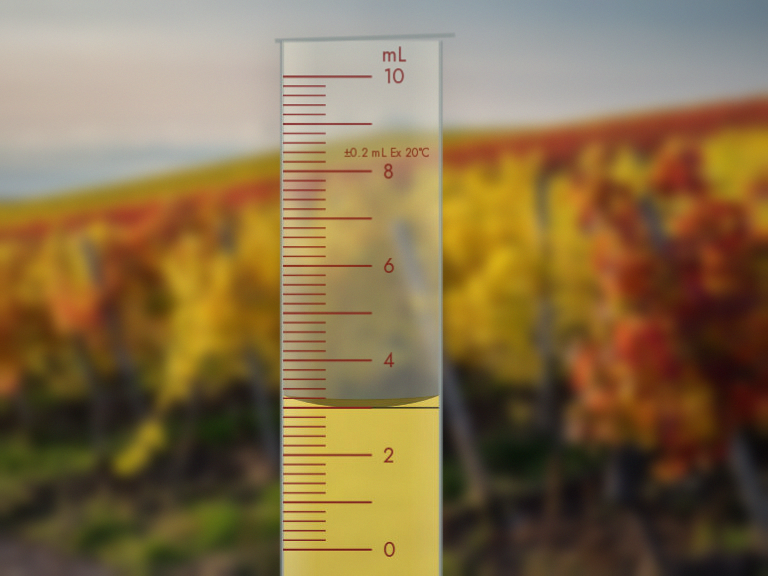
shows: 3 mL
